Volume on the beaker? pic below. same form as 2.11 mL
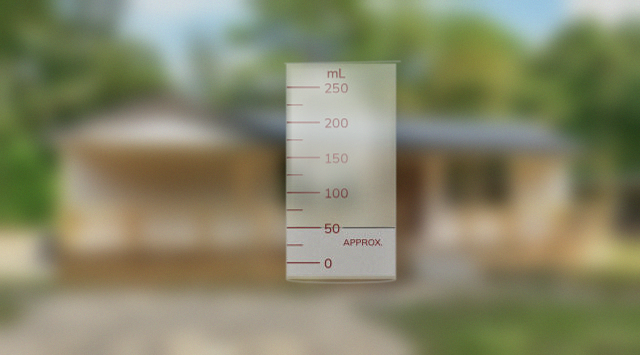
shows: 50 mL
